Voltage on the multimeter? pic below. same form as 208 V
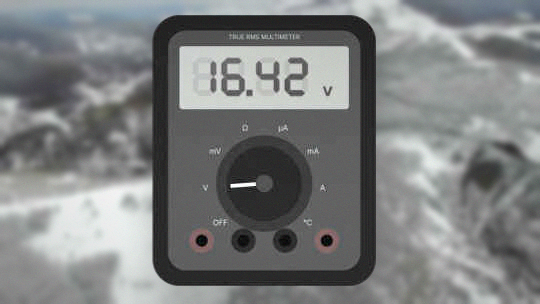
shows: 16.42 V
